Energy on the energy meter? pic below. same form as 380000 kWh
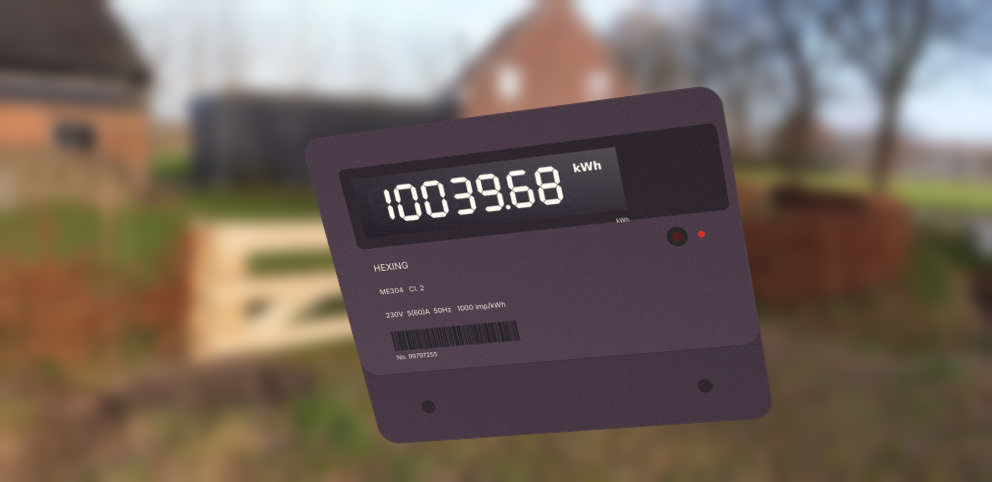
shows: 10039.68 kWh
